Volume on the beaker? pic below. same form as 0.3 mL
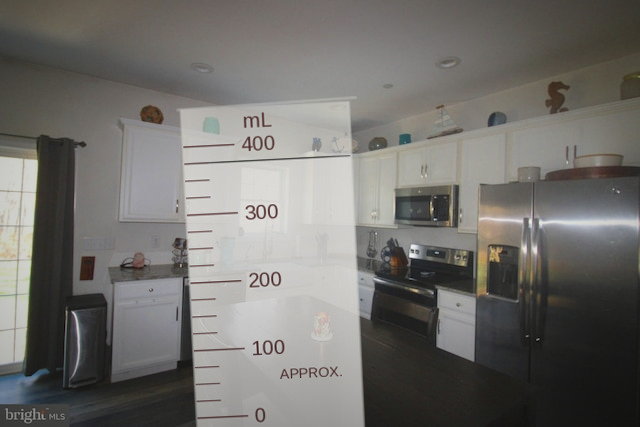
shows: 375 mL
